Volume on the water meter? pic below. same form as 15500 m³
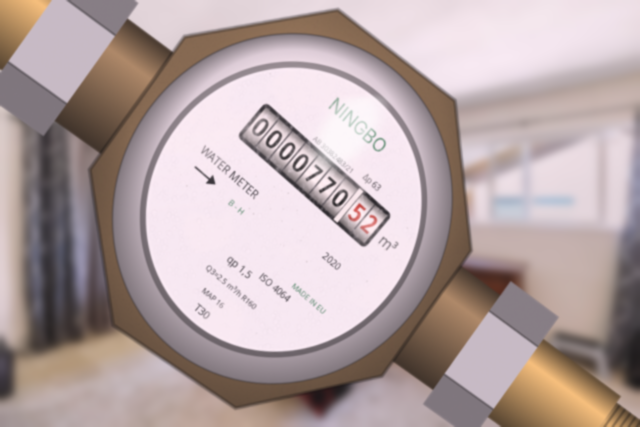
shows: 770.52 m³
